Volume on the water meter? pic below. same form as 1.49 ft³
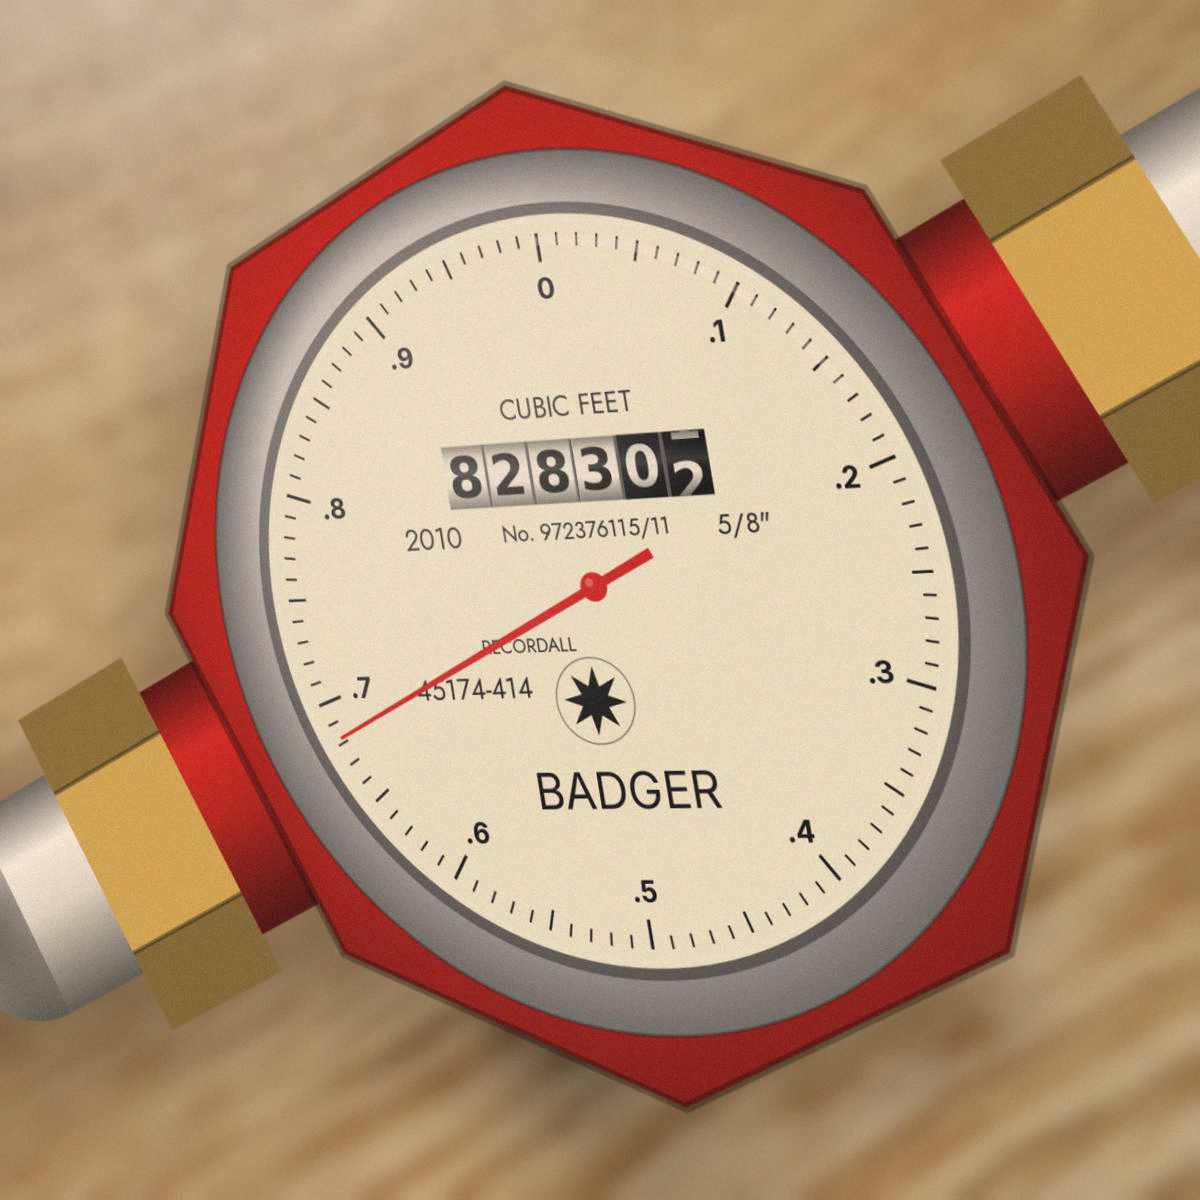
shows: 828301.68 ft³
